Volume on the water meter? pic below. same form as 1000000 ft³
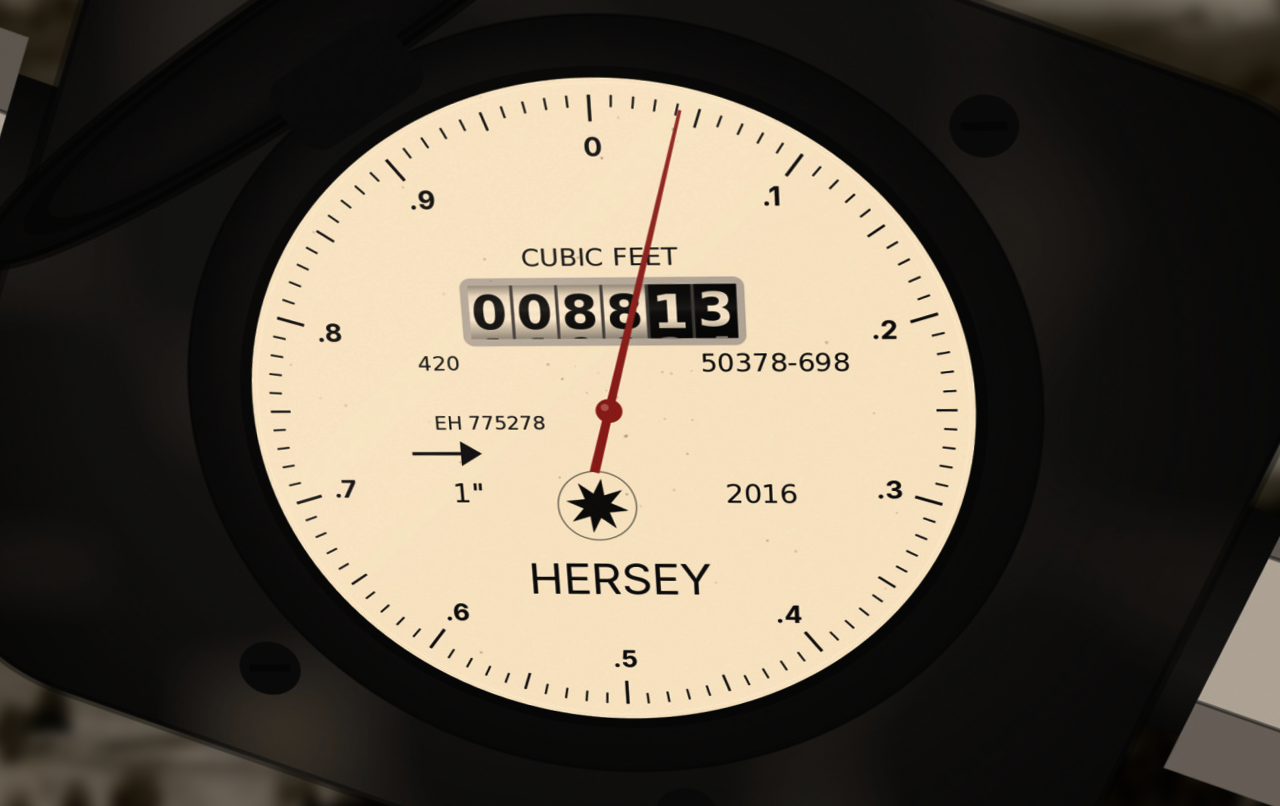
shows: 8813.04 ft³
